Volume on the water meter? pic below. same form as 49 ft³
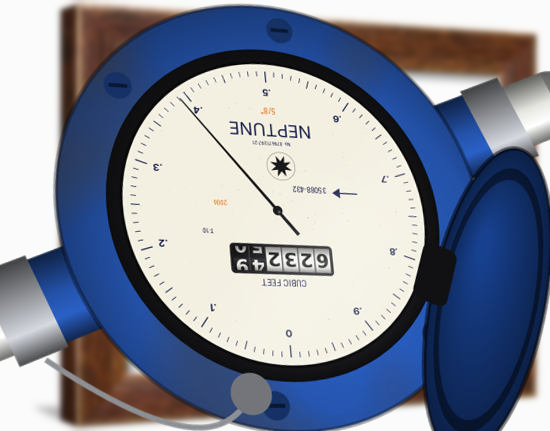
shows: 623249.39 ft³
